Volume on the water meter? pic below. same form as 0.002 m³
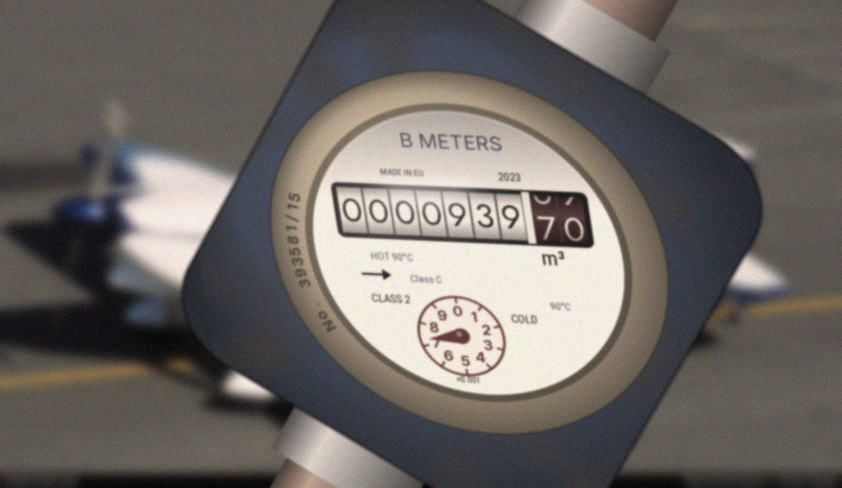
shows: 939.697 m³
